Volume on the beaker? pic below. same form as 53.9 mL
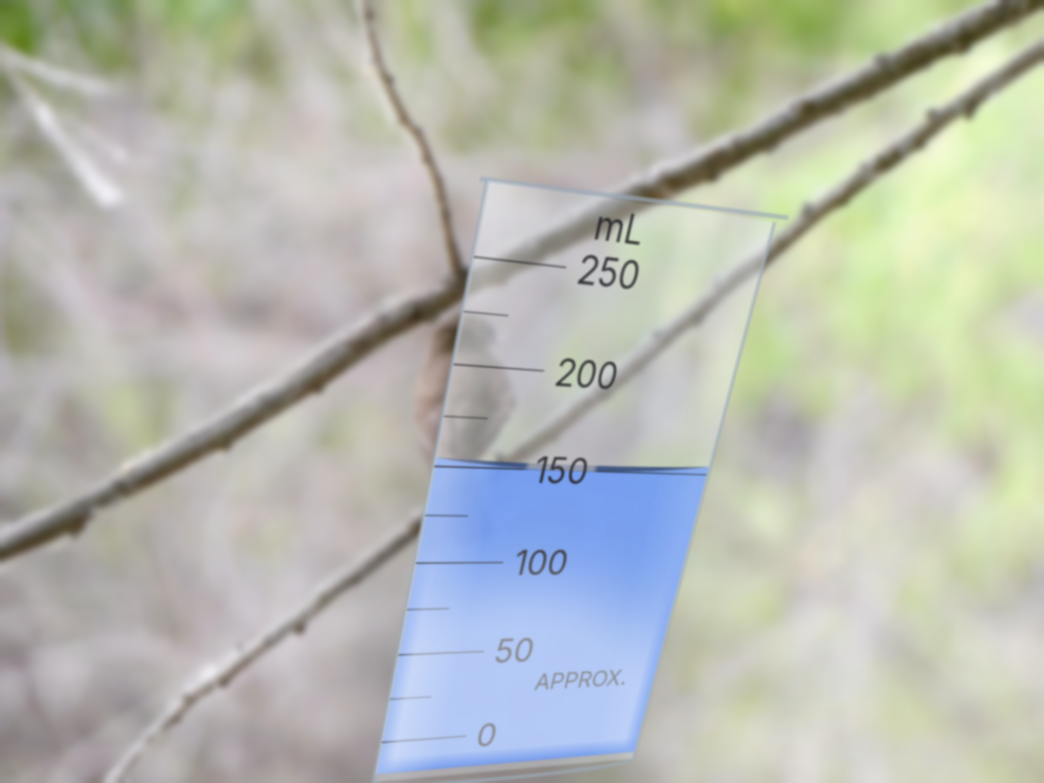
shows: 150 mL
